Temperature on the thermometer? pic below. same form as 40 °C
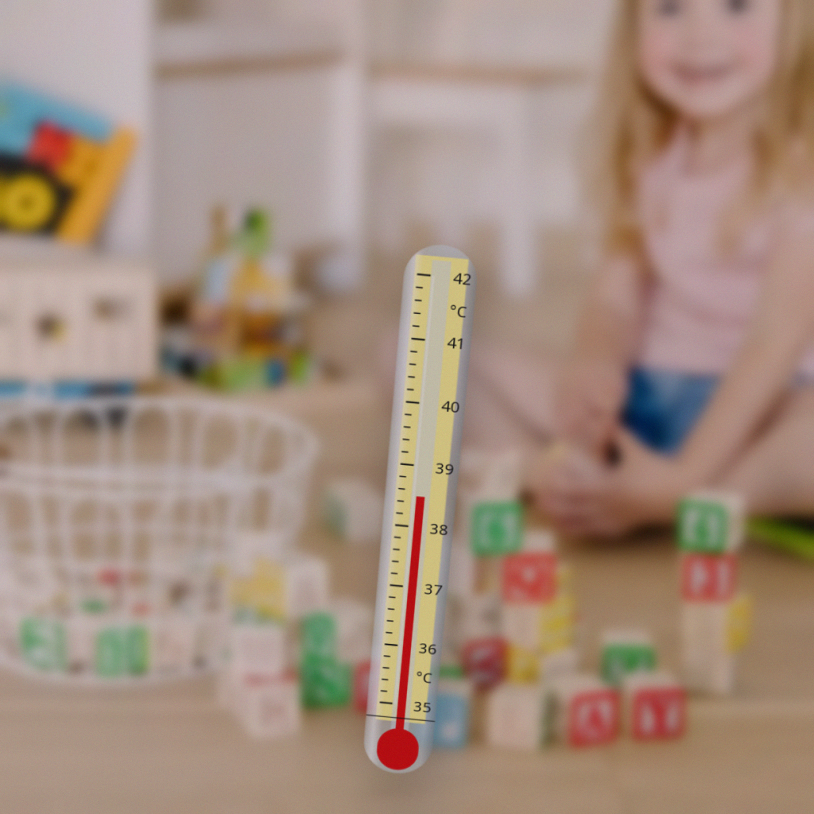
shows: 38.5 °C
